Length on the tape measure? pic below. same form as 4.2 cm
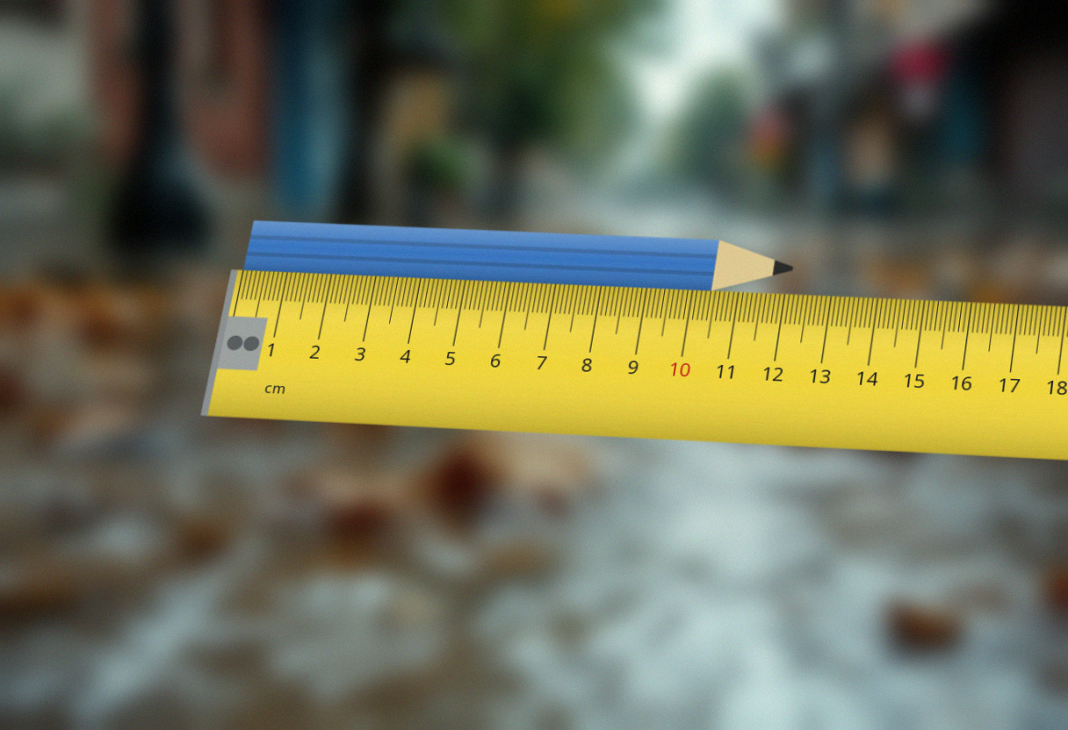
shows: 12.1 cm
